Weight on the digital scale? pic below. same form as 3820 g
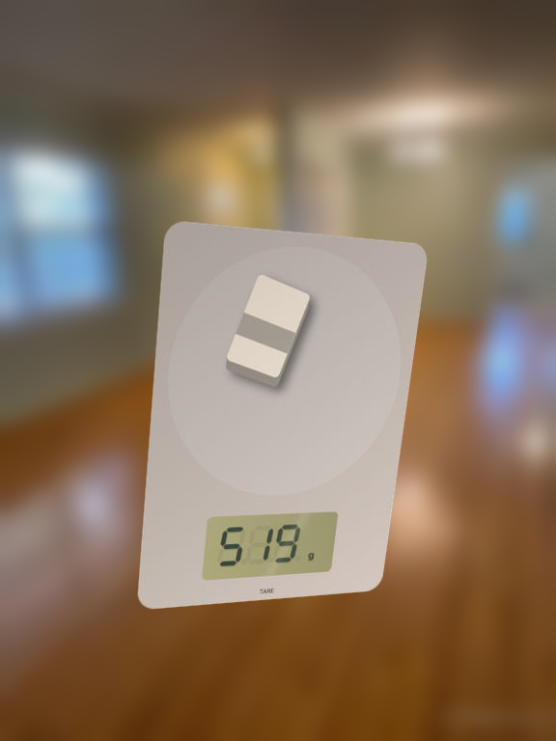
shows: 519 g
